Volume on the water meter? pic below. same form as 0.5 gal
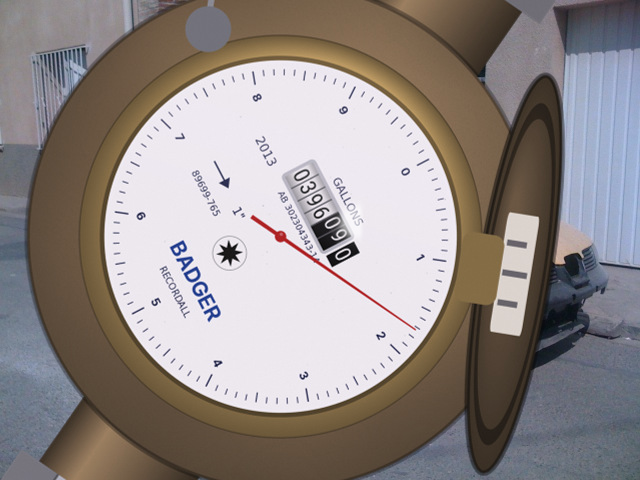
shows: 396091.7 gal
